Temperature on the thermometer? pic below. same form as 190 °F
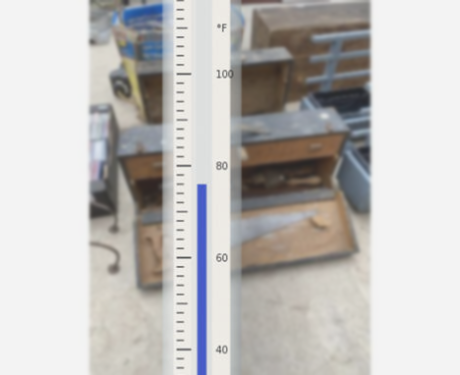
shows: 76 °F
